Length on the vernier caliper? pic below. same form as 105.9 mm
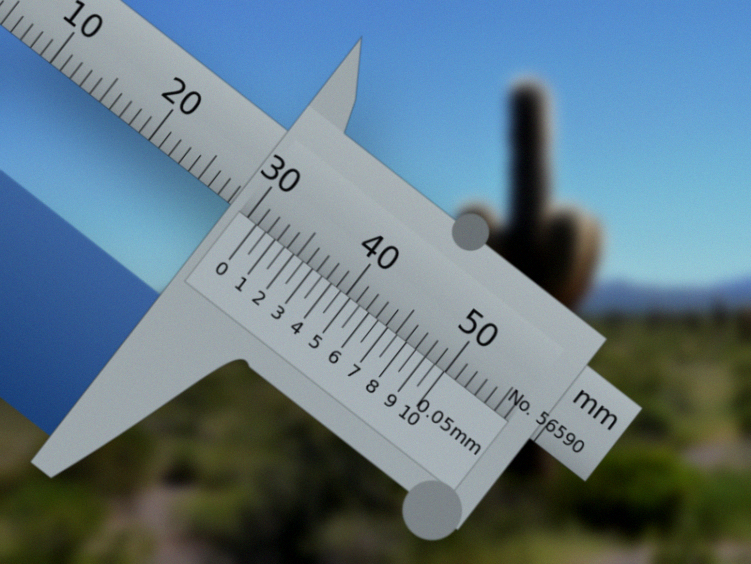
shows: 30.9 mm
